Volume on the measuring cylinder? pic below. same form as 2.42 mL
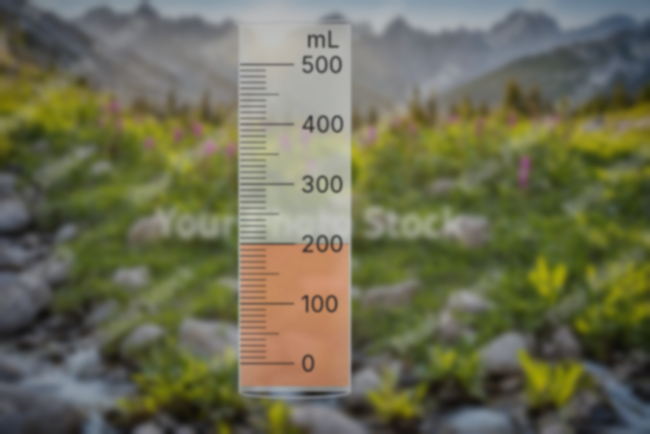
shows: 200 mL
